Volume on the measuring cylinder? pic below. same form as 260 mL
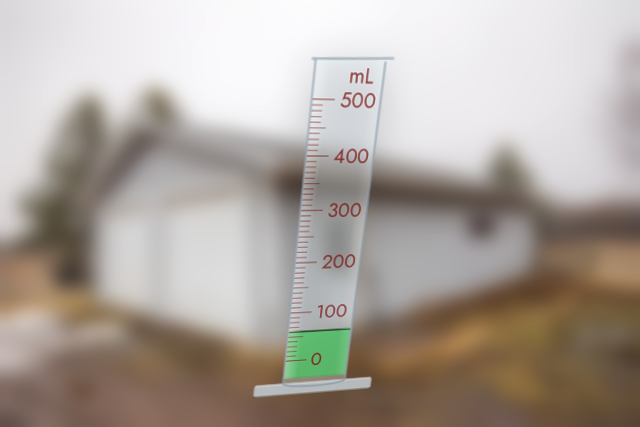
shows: 60 mL
